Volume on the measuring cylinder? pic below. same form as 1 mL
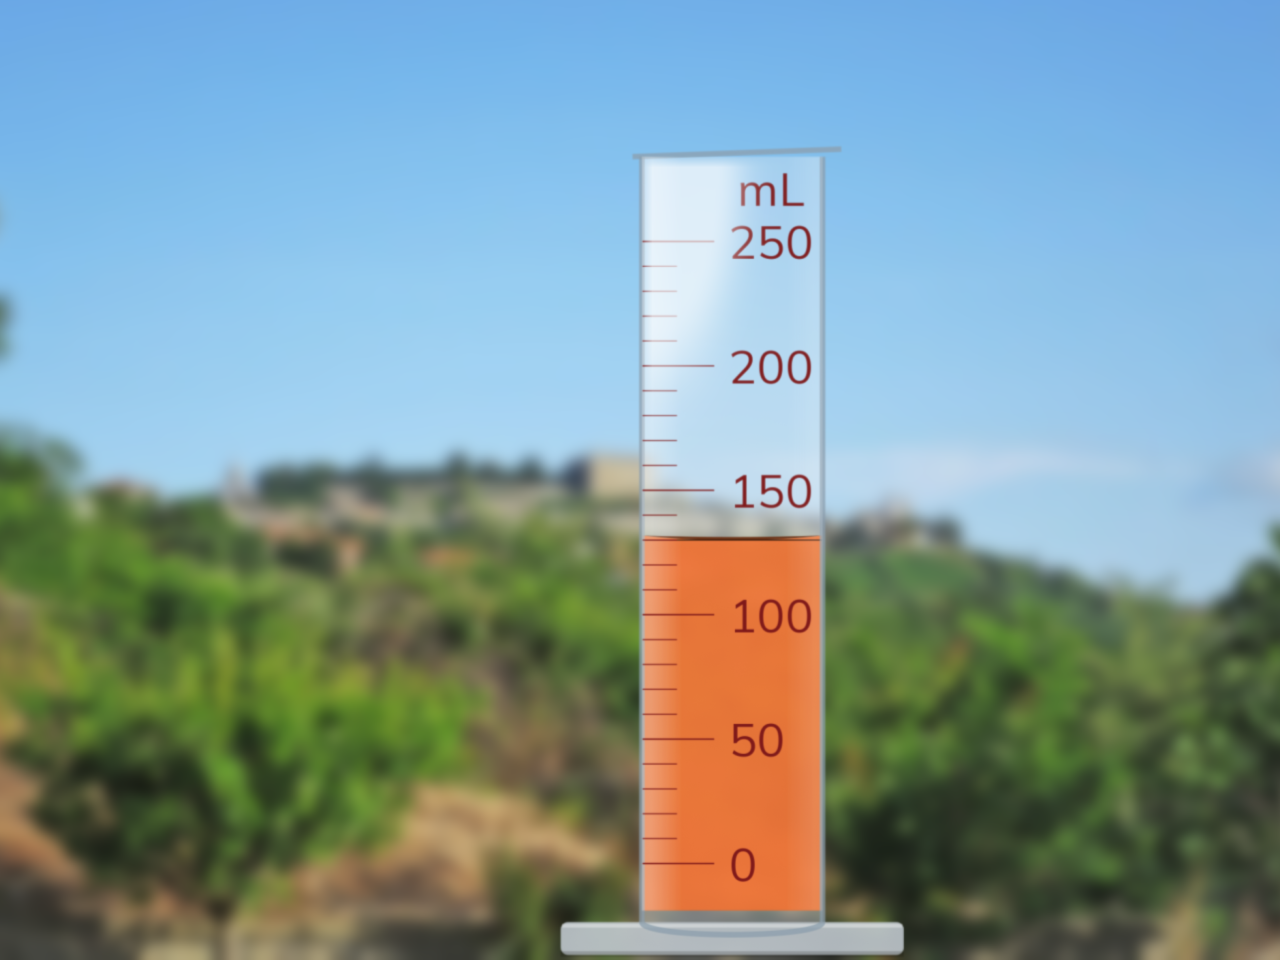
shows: 130 mL
